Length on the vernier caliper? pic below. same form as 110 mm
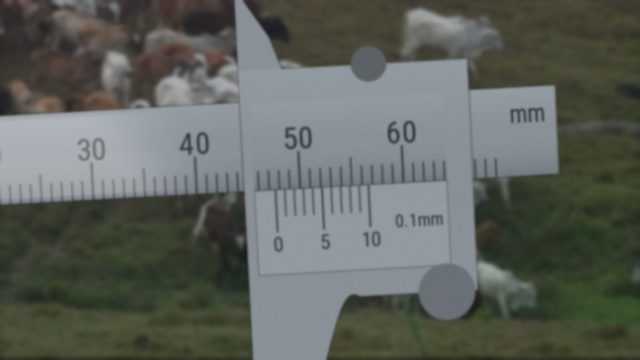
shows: 47.6 mm
